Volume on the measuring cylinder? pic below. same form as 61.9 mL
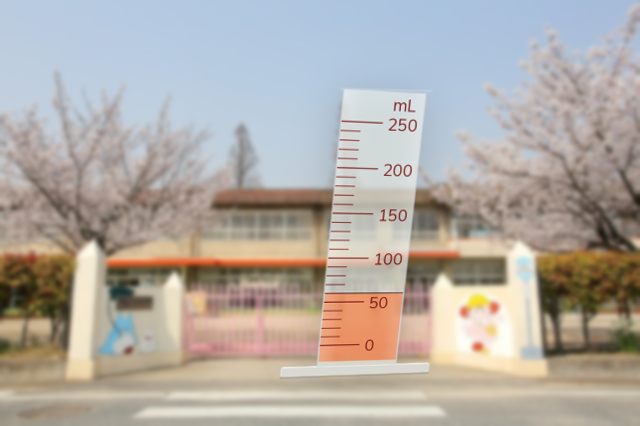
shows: 60 mL
